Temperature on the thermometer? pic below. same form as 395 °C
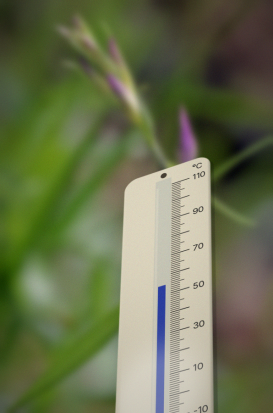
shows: 55 °C
